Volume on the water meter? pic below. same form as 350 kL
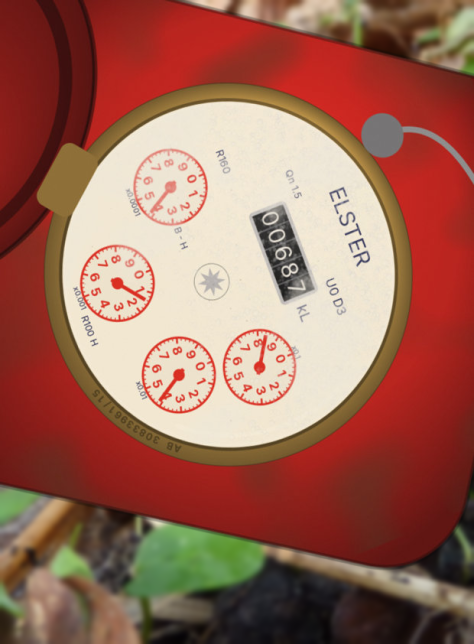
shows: 687.8414 kL
